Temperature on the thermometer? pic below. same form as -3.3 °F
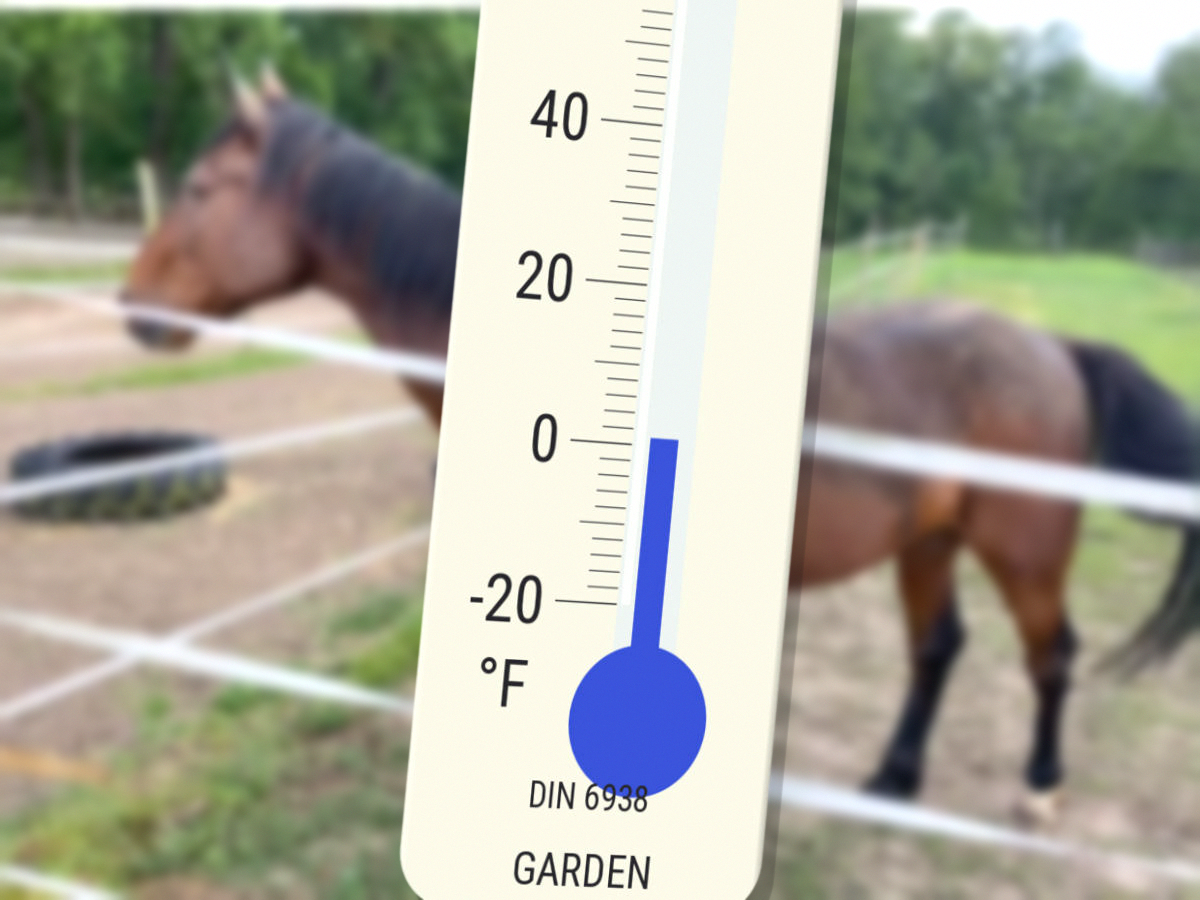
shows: 1 °F
